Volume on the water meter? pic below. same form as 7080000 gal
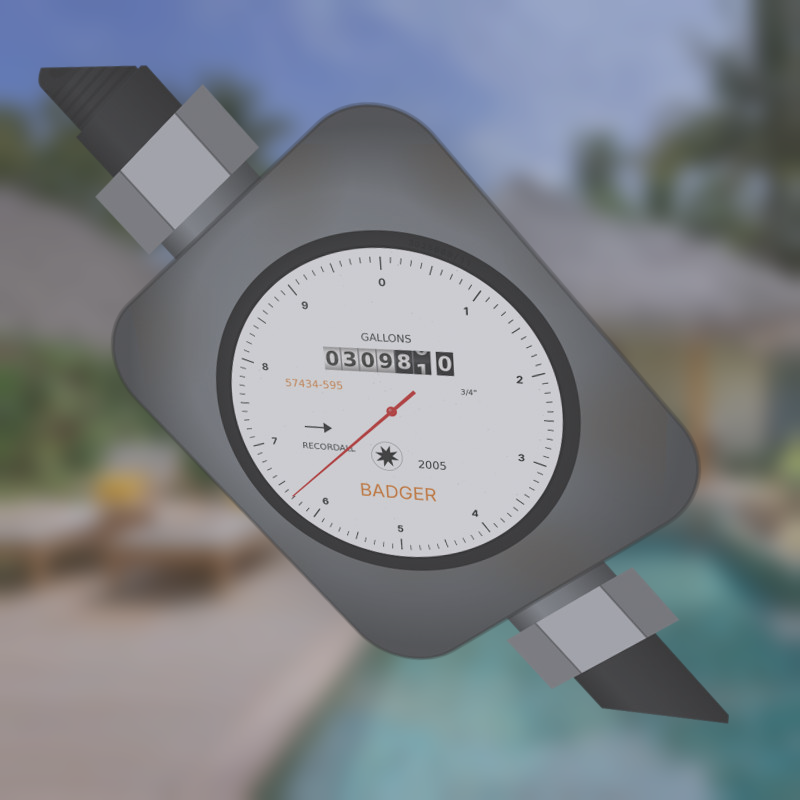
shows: 309806.3 gal
